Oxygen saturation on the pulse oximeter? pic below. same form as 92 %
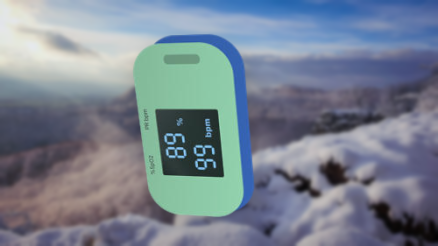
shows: 89 %
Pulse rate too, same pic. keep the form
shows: 99 bpm
